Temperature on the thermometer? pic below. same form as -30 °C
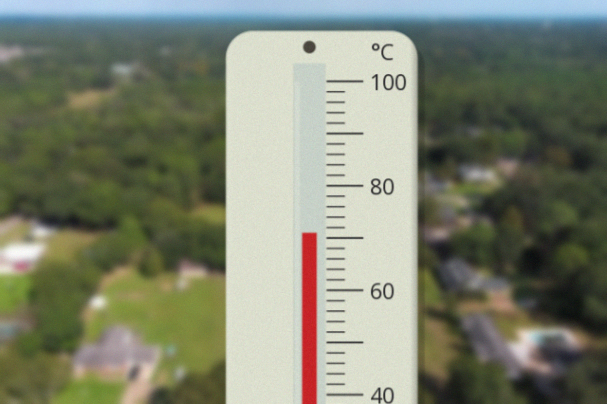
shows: 71 °C
